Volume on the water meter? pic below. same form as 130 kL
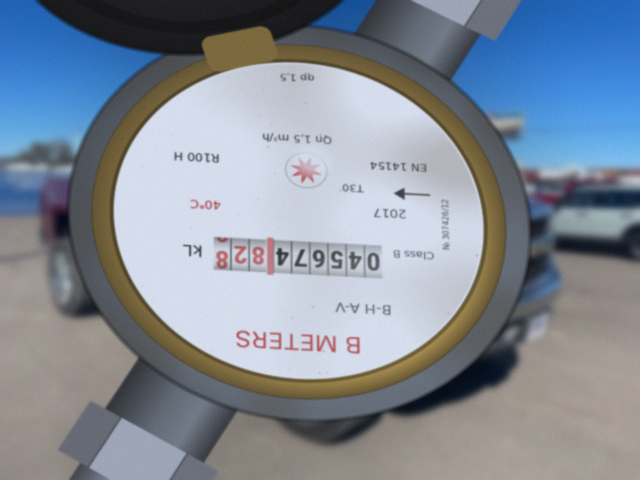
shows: 45674.828 kL
